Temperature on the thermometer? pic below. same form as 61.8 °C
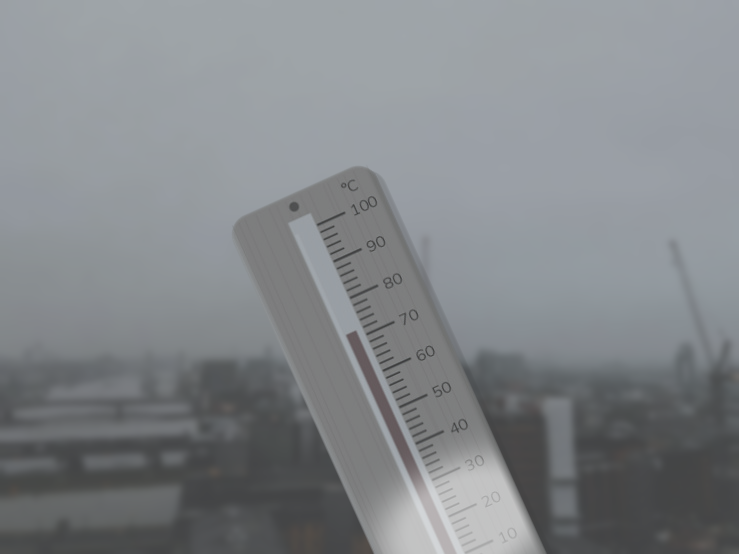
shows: 72 °C
